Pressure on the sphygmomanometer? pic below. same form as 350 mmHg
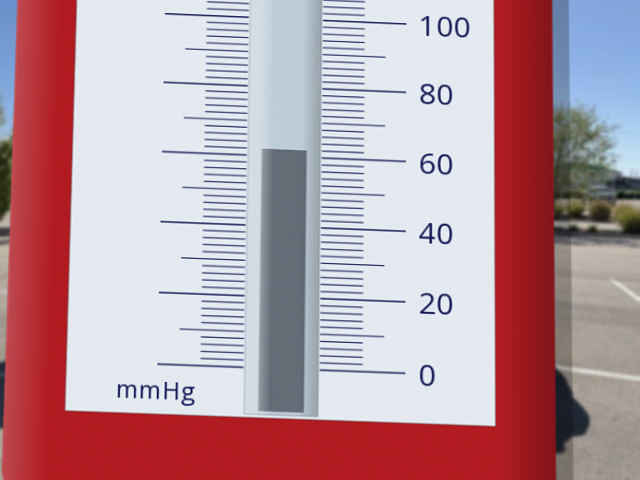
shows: 62 mmHg
